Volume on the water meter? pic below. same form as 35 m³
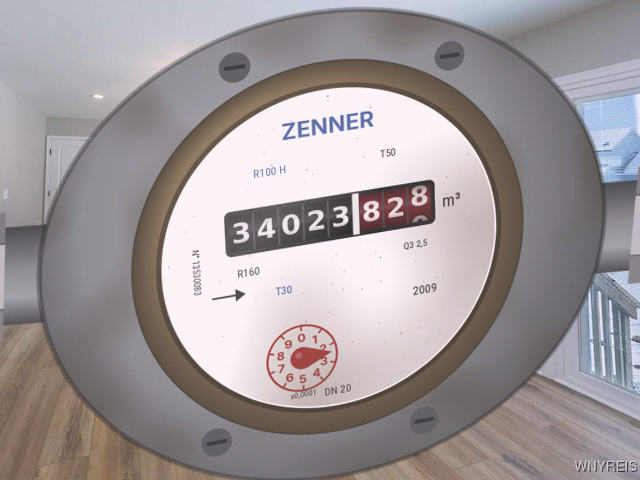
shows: 34023.8282 m³
